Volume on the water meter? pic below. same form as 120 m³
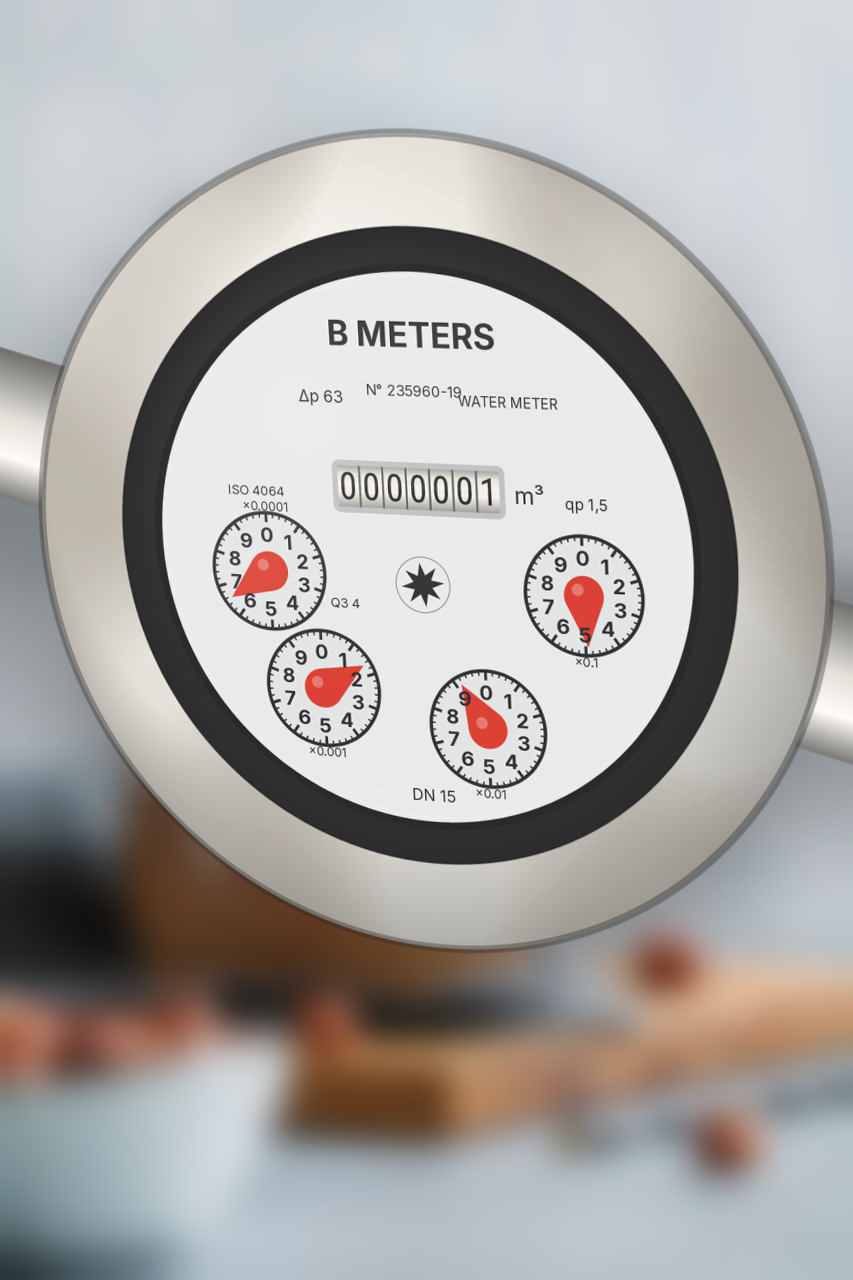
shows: 1.4916 m³
